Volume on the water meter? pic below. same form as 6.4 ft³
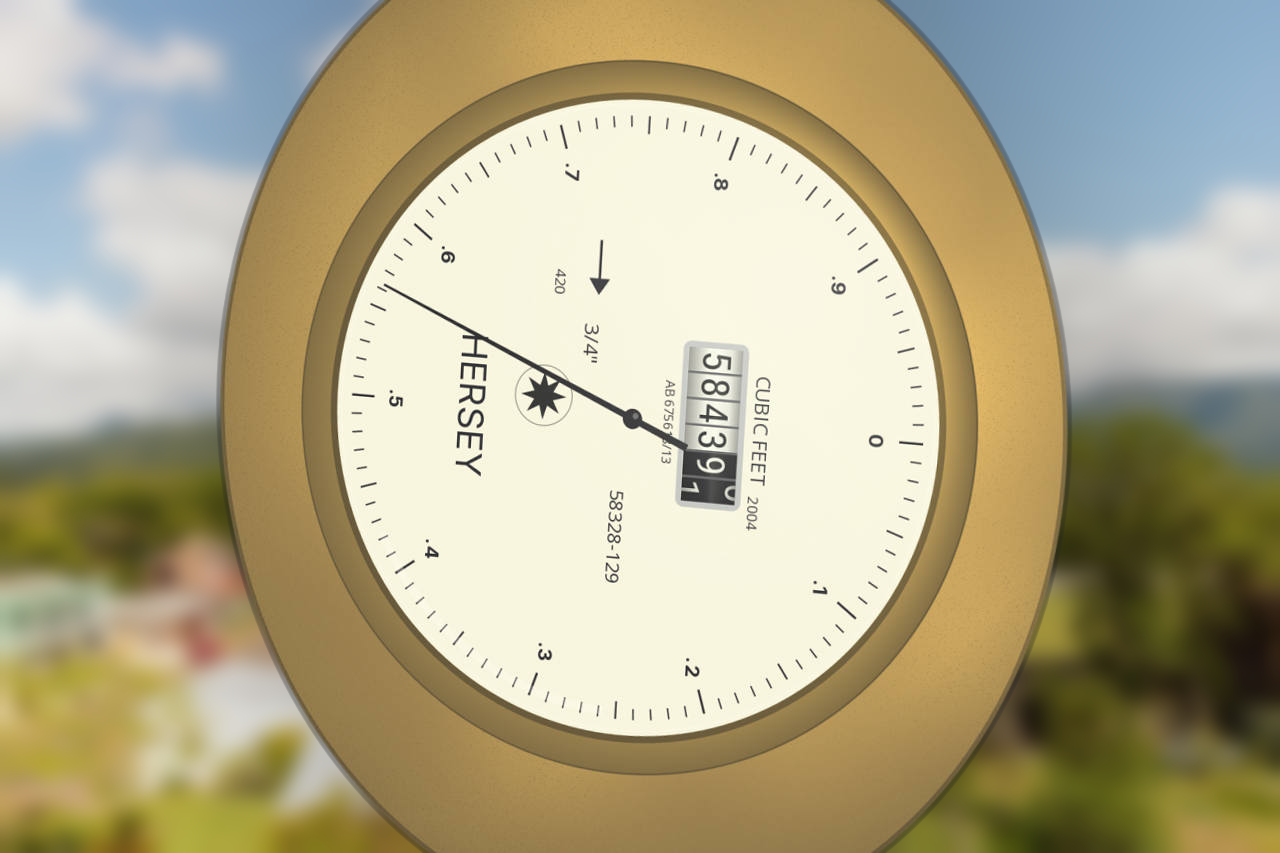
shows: 584390.56 ft³
